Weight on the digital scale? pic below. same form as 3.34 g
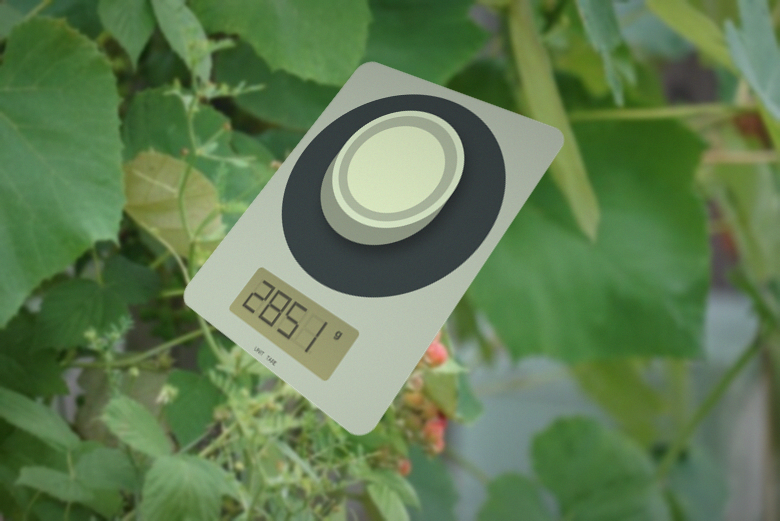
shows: 2851 g
